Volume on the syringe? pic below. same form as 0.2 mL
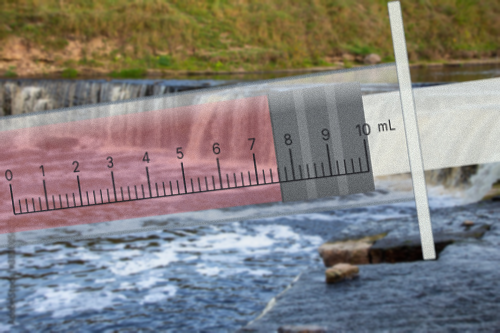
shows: 7.6 mL
